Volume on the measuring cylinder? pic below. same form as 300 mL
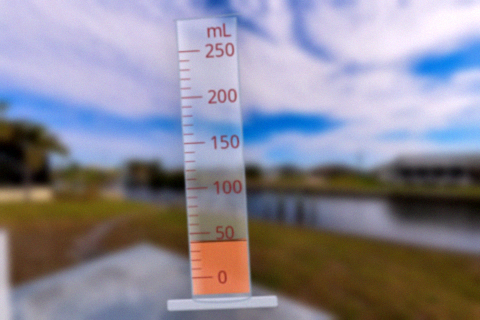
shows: 40 mL
